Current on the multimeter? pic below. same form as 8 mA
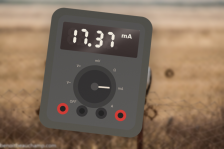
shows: 17.37 mA
